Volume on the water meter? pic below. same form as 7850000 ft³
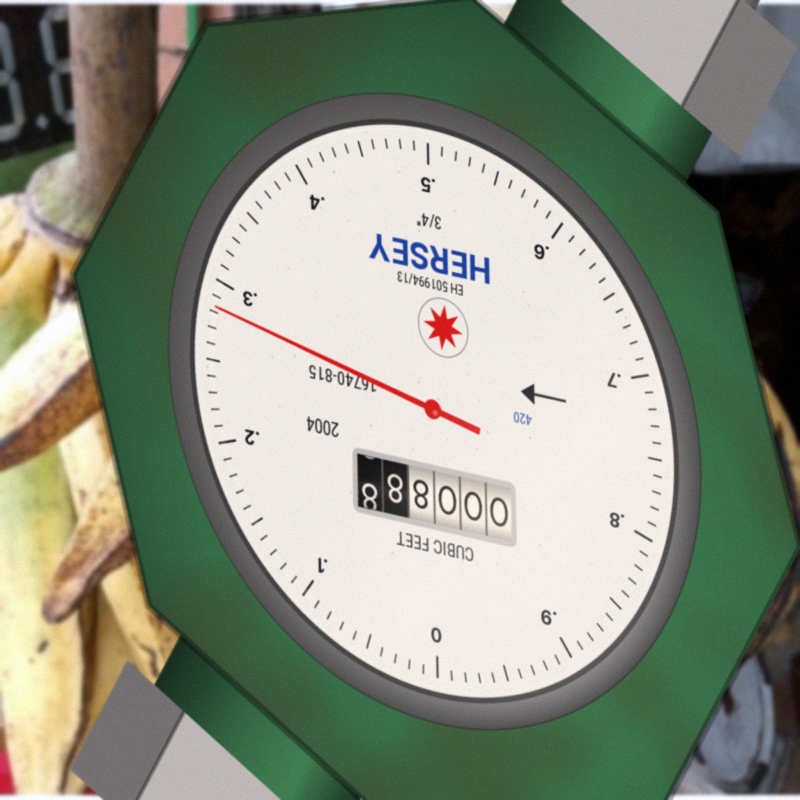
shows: 888.28 ft³
